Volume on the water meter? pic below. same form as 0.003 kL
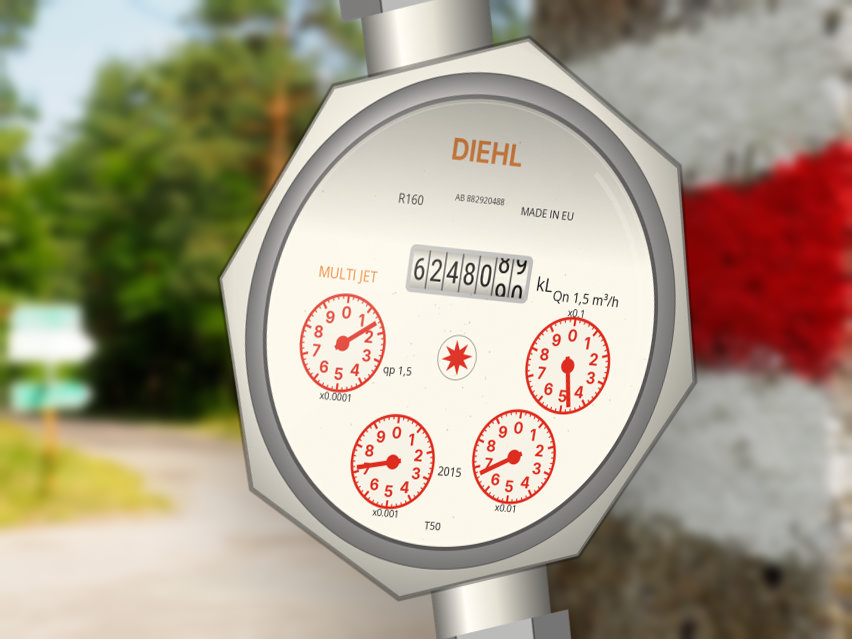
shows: 6248089.4671 kL
